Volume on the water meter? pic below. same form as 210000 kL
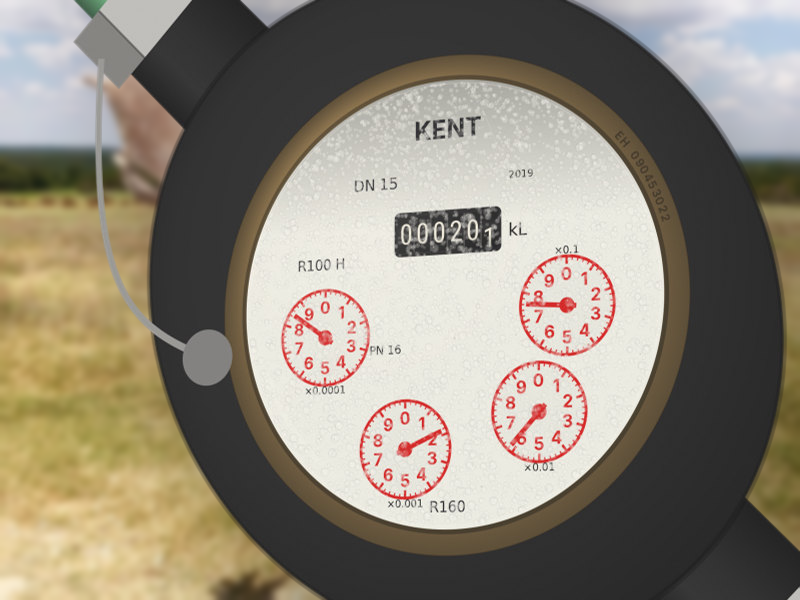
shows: 200.7618 kL
